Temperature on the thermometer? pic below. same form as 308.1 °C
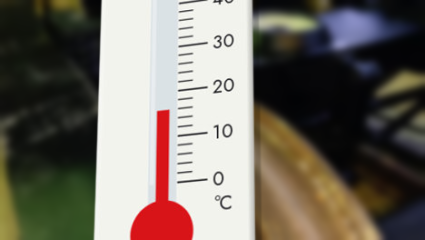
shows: 16 °C
